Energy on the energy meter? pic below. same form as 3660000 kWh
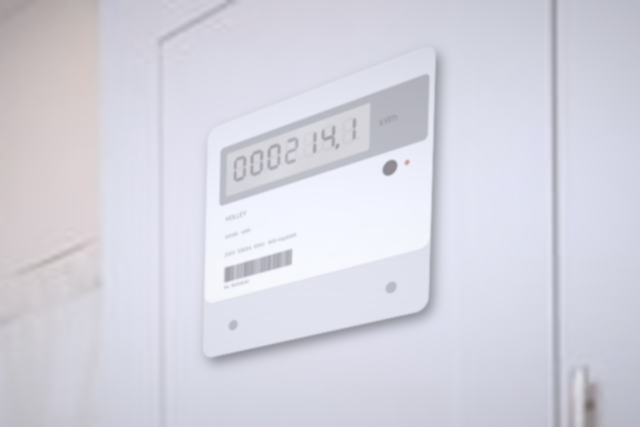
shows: 214.1 kWh
